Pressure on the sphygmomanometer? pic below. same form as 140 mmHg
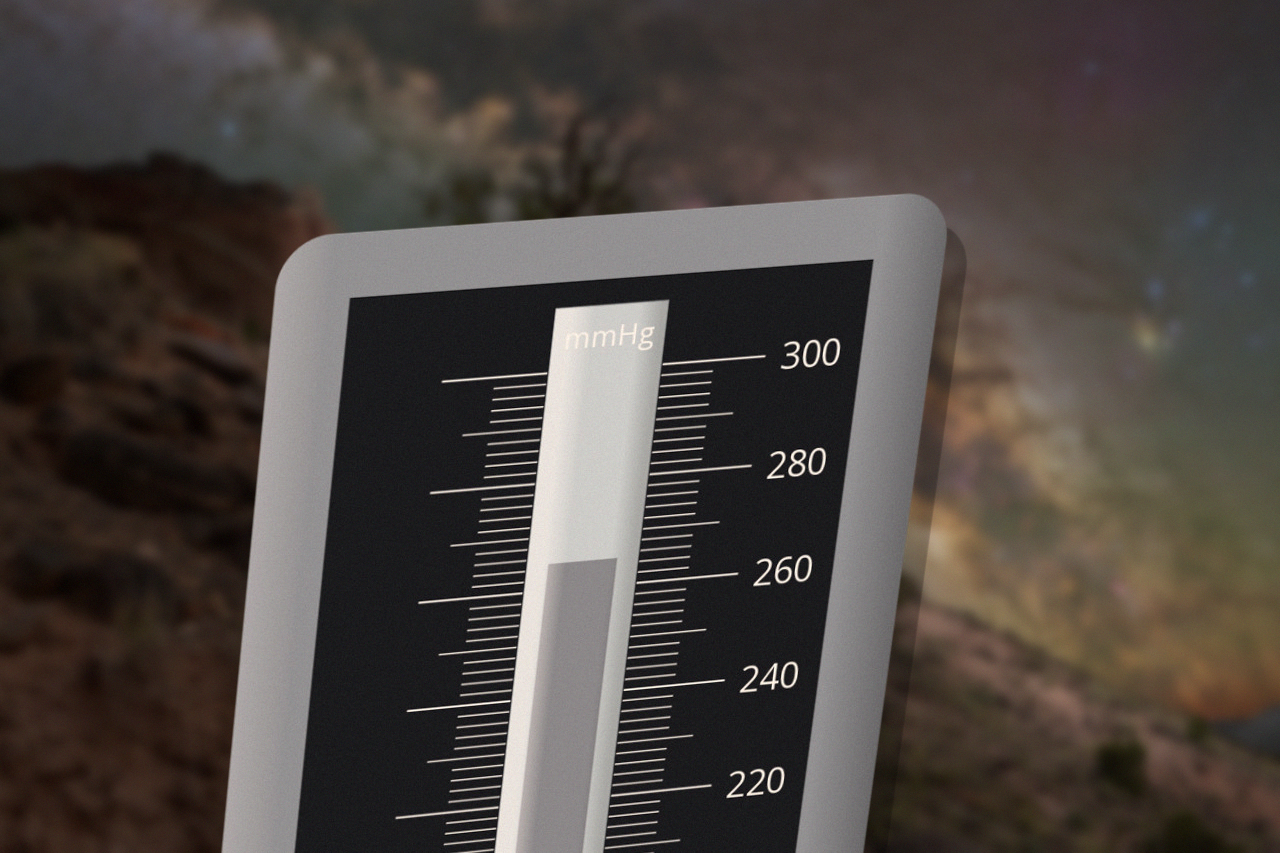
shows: 265 mmHg
